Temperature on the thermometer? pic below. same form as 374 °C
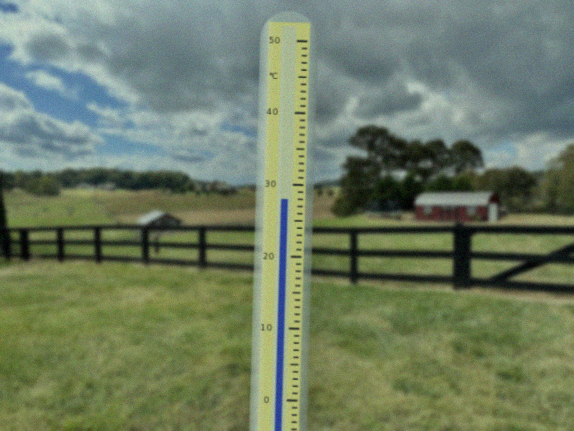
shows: 28 °C
